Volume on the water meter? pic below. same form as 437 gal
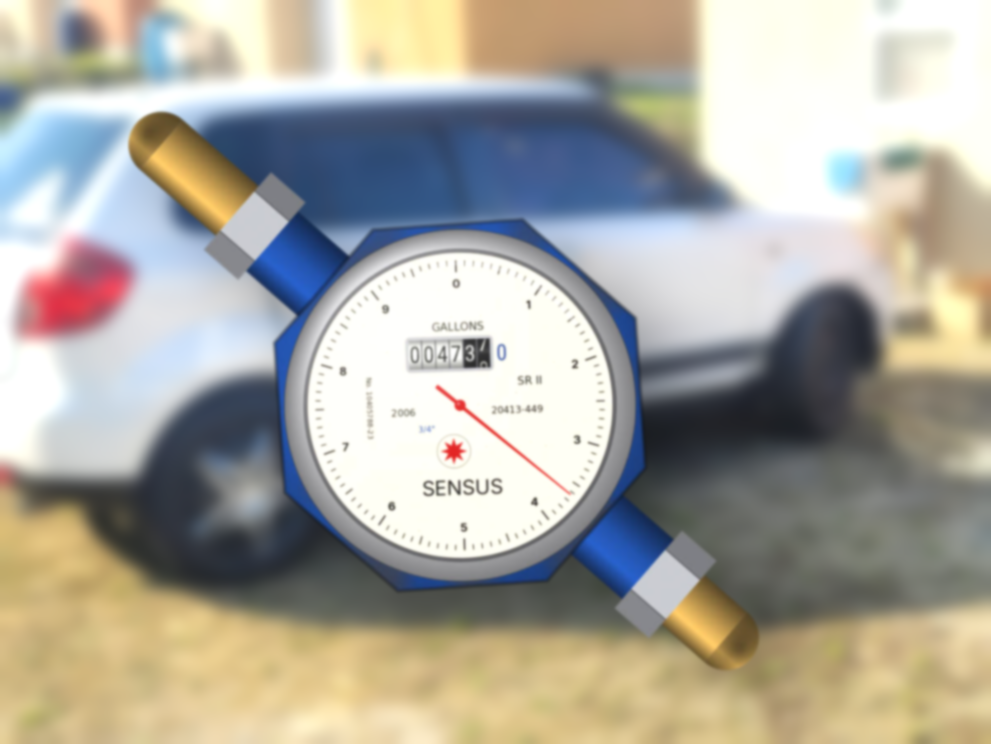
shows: 47373.6 gal
